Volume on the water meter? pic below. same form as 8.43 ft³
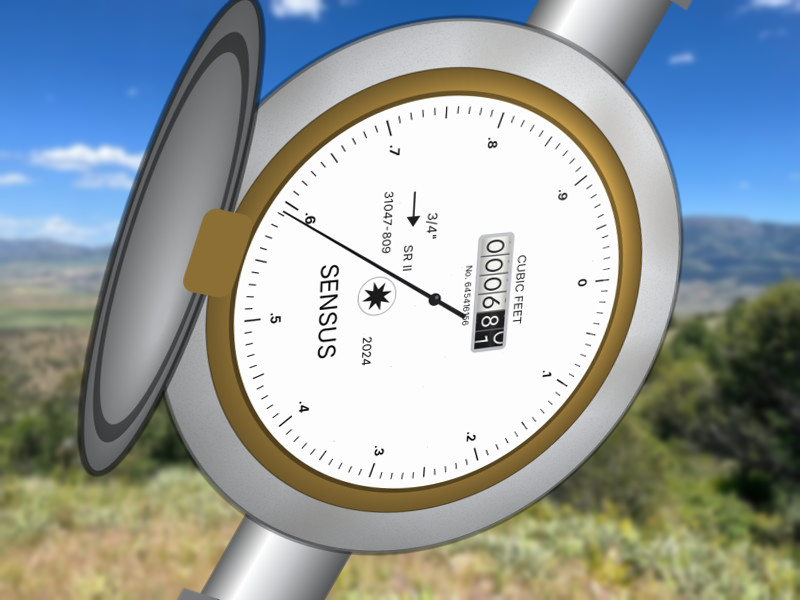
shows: 680.59 ft³
